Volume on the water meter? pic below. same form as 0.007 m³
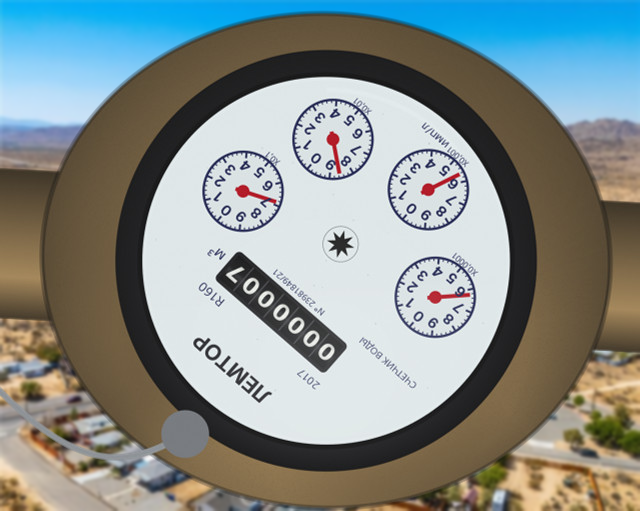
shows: 7.6856 m³
